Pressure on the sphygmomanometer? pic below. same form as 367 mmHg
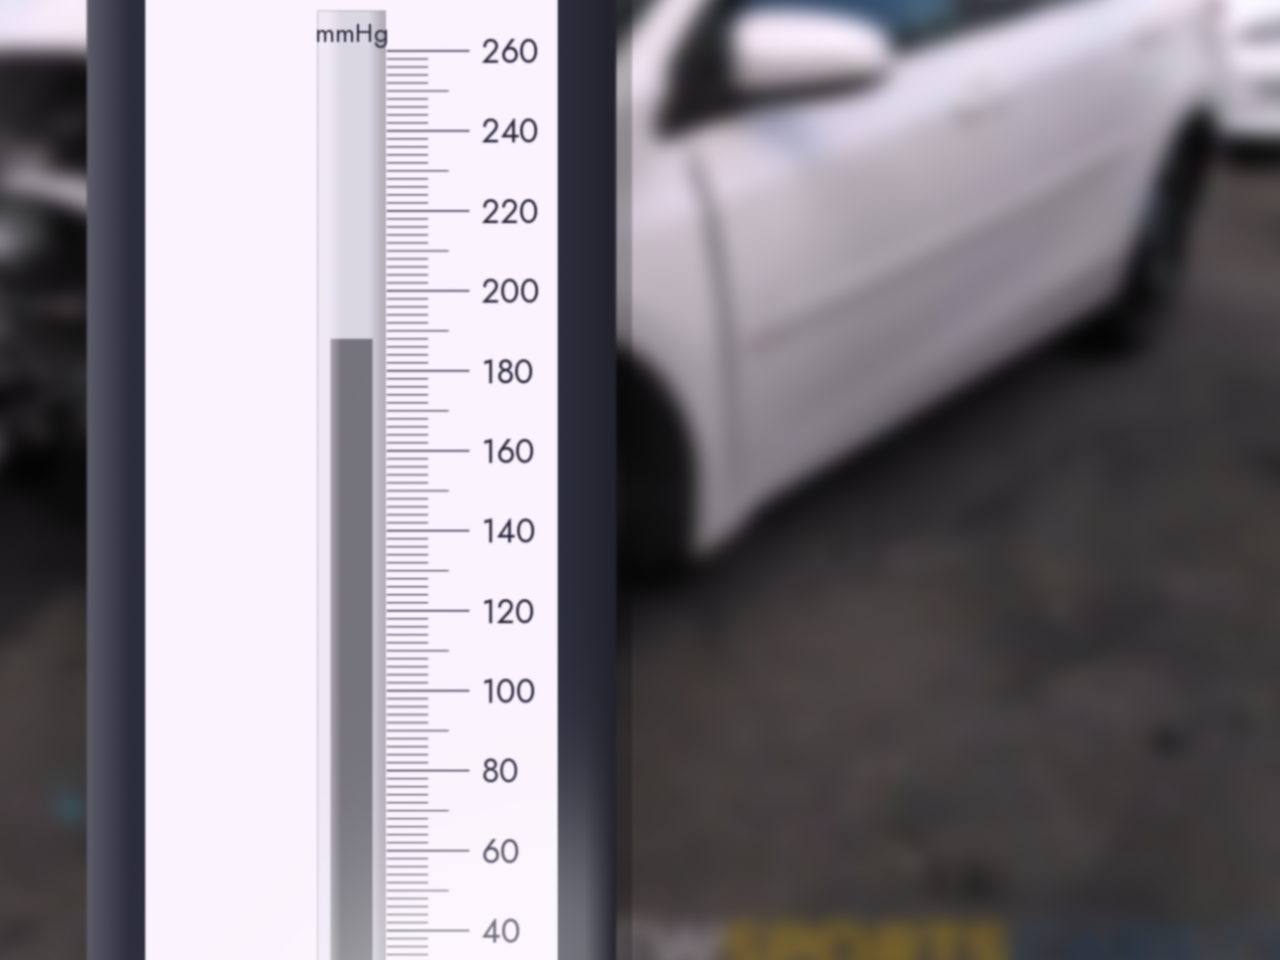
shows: 188 mmHg
